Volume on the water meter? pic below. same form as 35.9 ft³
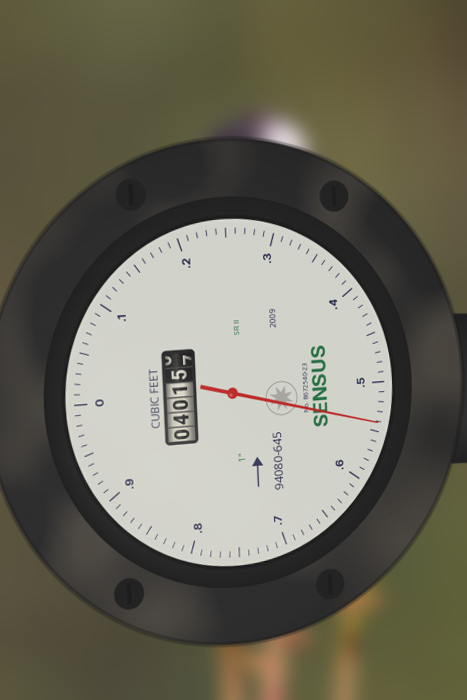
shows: 40156.54 ft³
